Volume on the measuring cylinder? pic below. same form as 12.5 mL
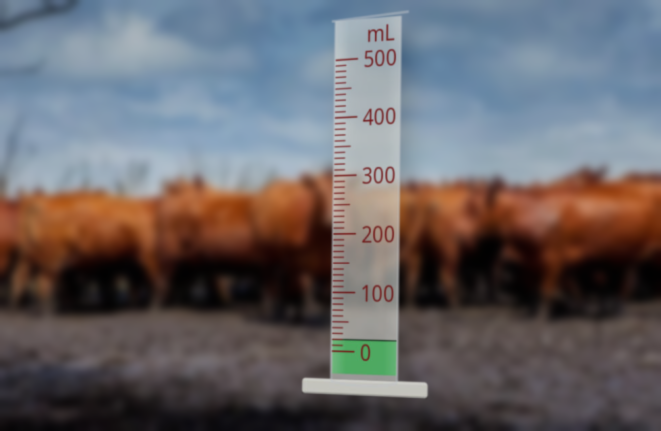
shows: 20 mL
